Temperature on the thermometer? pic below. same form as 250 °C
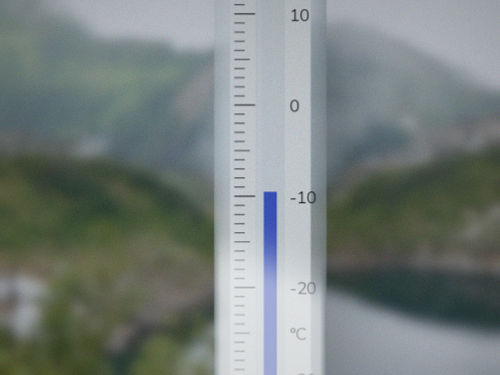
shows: -9.5 °C
